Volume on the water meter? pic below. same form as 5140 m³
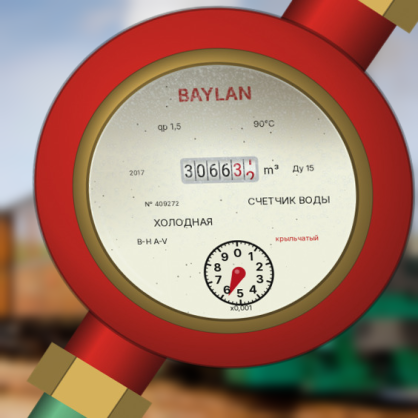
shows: 3066.315 m³
